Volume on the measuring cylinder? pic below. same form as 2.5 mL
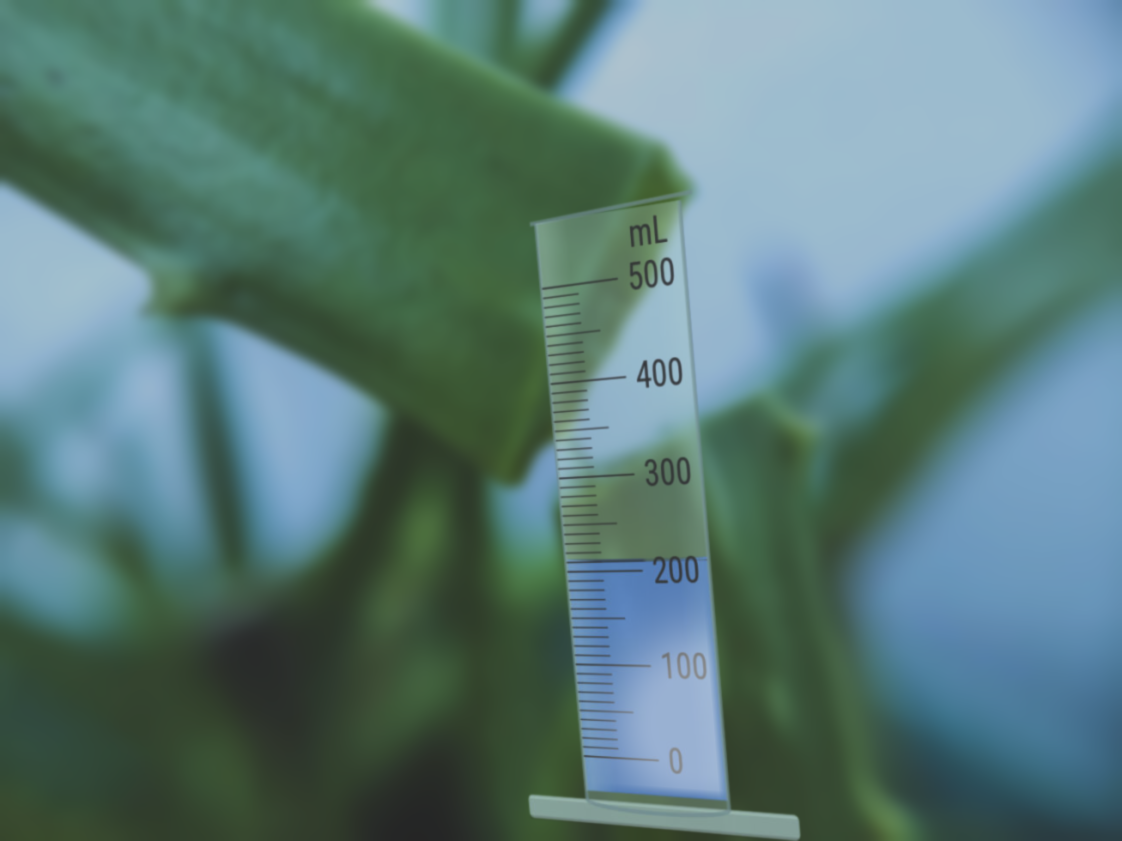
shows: 210 mL
